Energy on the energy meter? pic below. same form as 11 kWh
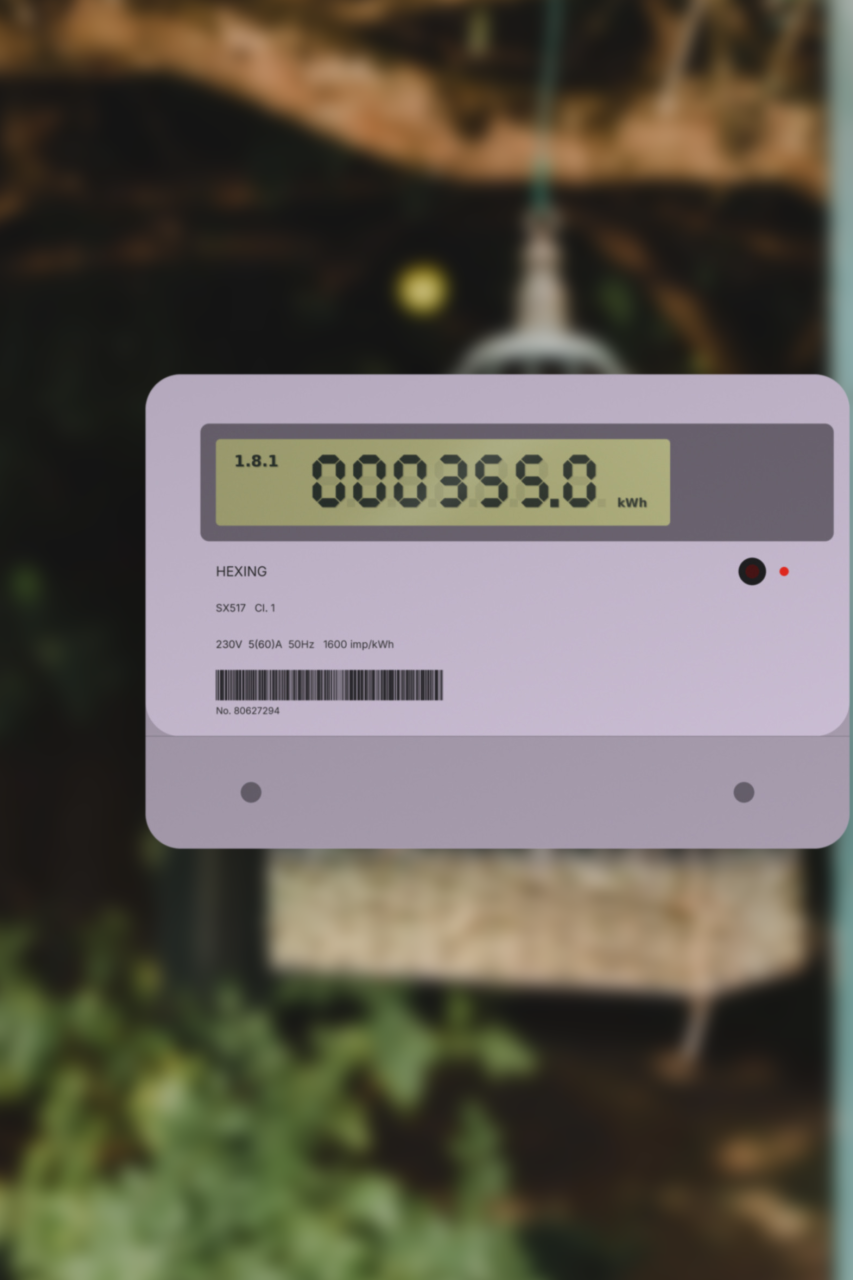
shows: 355.0 kWh
